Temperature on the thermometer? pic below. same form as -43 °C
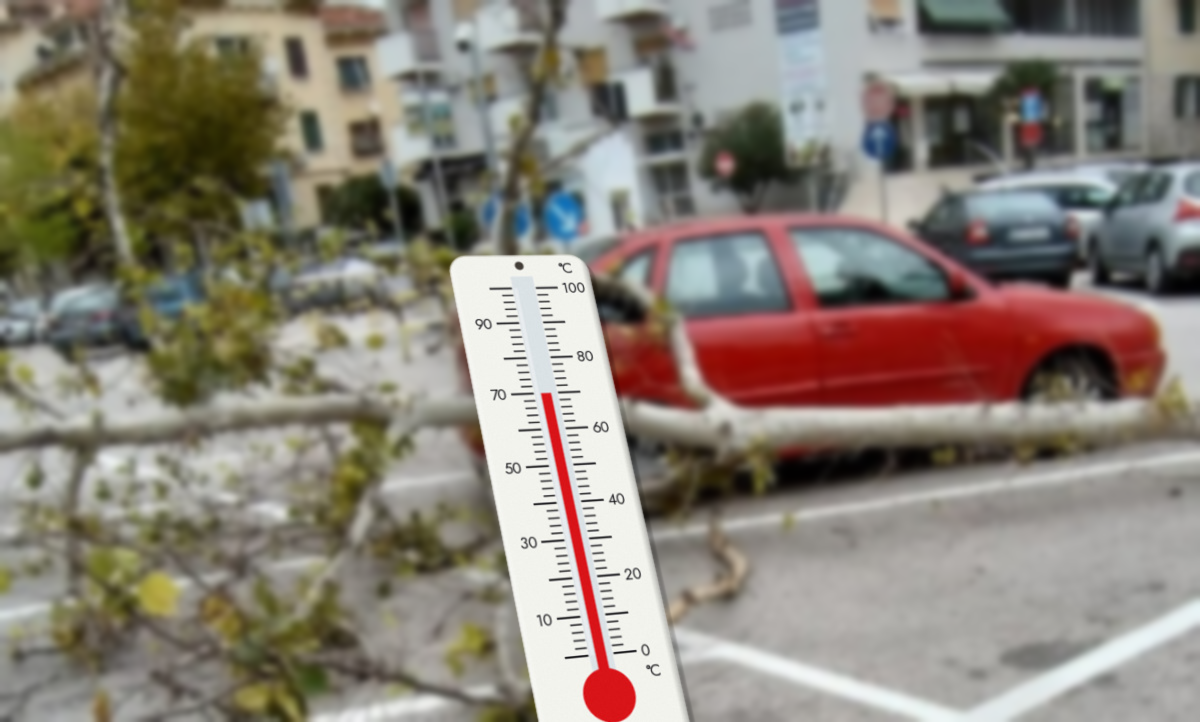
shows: 70 °C
